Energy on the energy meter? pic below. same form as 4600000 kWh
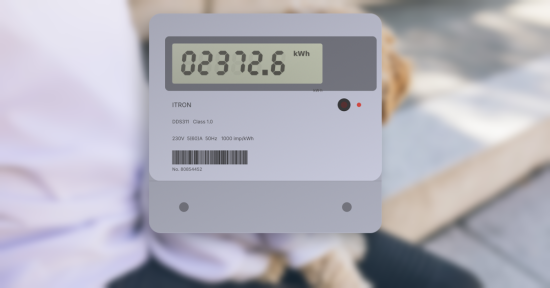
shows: 2372.6 kWh
